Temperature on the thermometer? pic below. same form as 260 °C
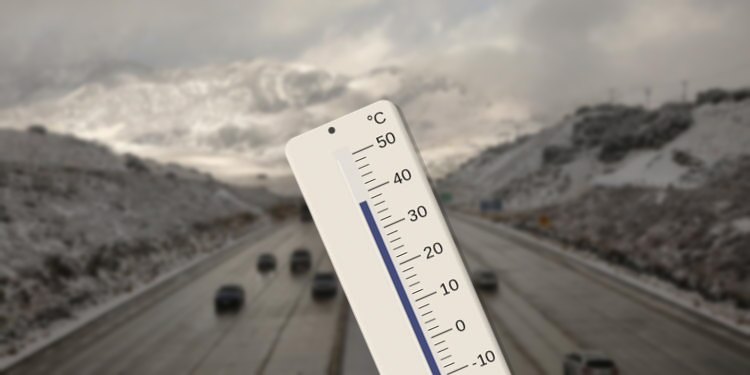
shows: 38 °C
